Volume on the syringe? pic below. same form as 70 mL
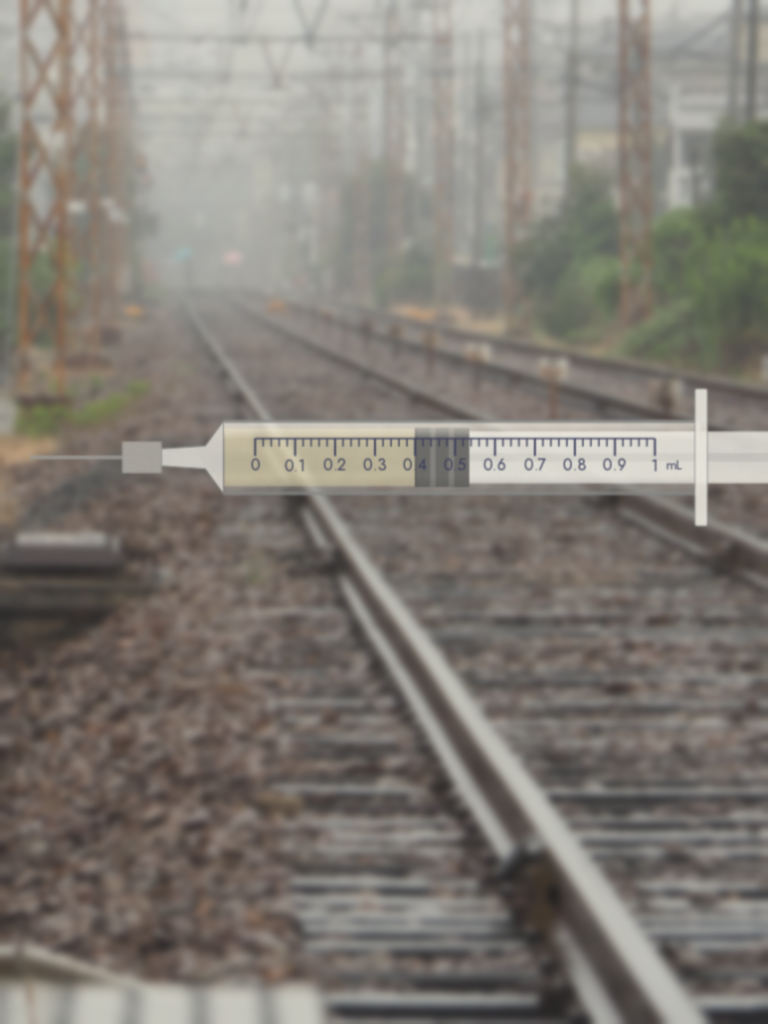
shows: 0.4 mL
